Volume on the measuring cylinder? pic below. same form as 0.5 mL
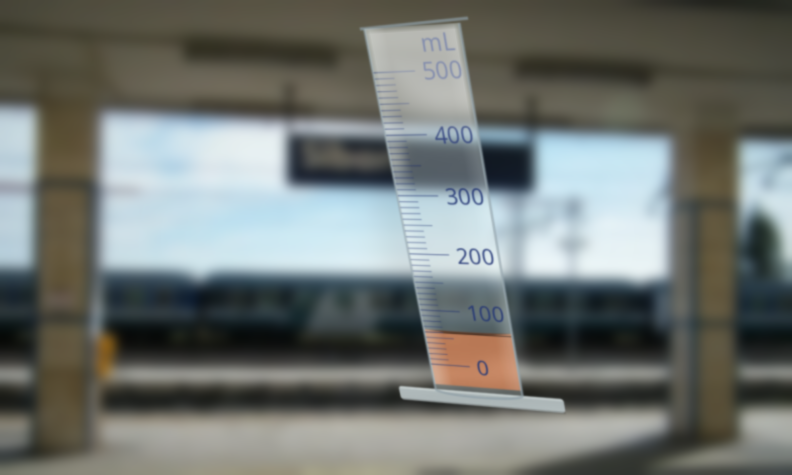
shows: 60 mL
